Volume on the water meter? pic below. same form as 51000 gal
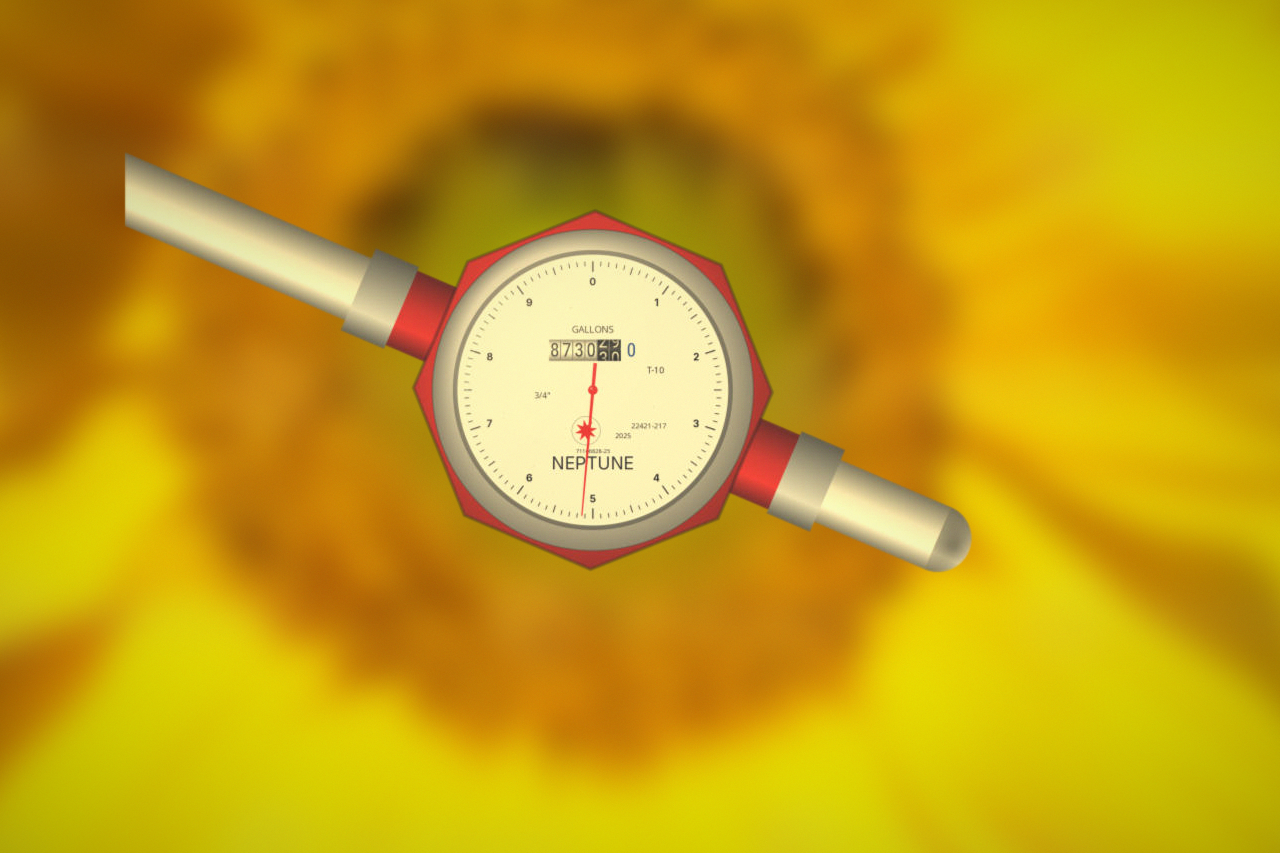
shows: 8730295.1 gal
